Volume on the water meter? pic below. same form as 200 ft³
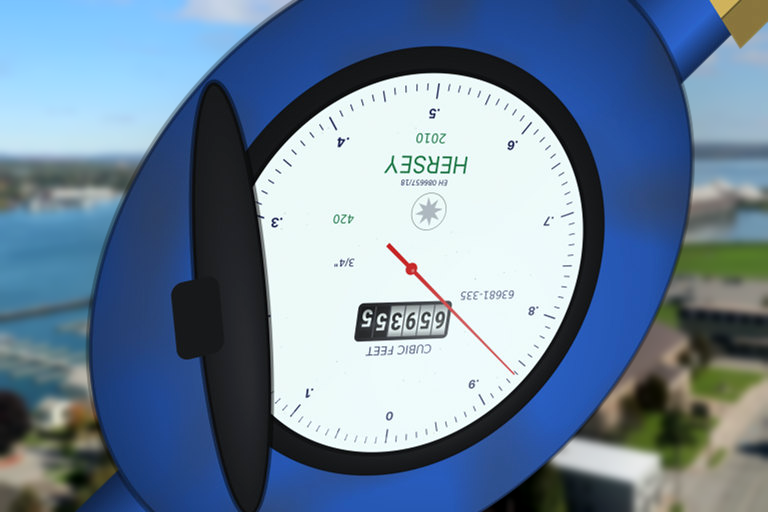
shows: 659354.86 ft³
